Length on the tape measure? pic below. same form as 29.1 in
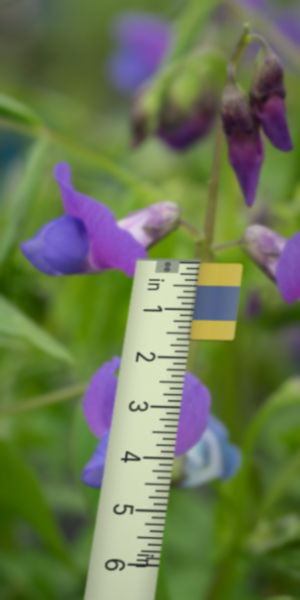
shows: 1.625 in
